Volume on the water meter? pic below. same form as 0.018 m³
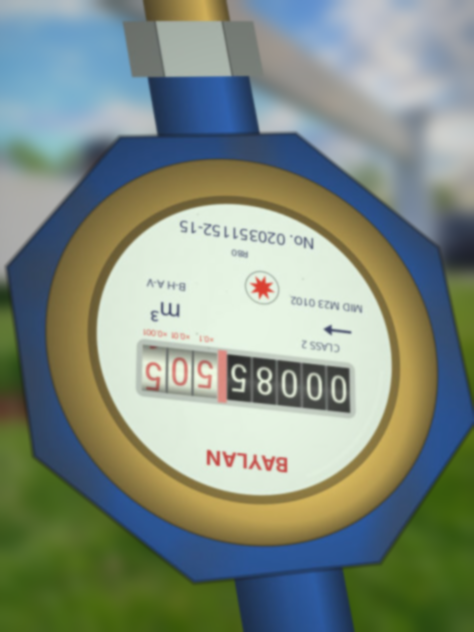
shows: 85.505 m³
